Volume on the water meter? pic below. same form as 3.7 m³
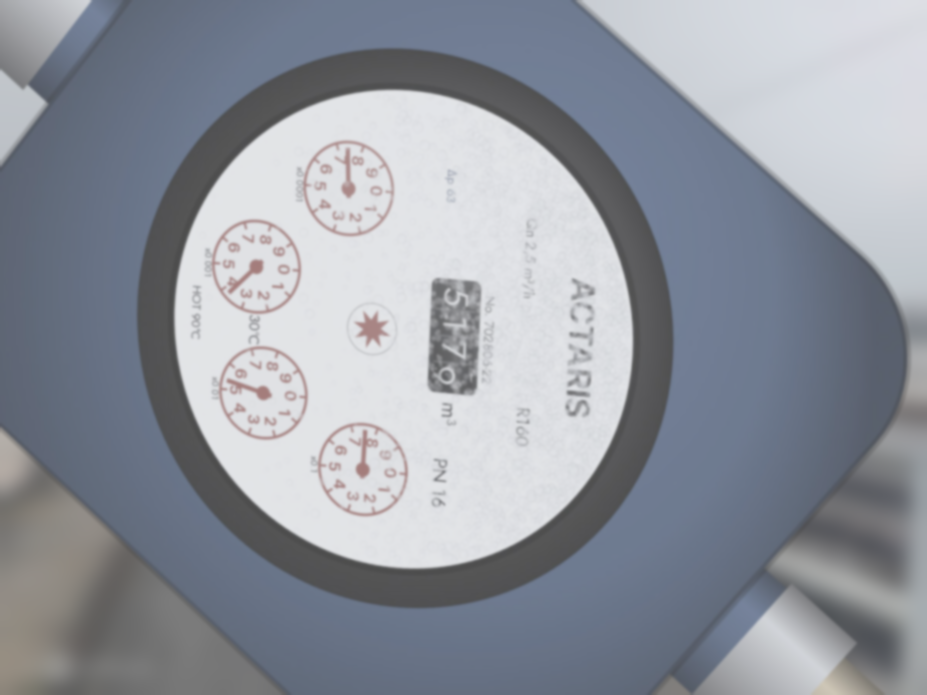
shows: 5178.7537 m³
